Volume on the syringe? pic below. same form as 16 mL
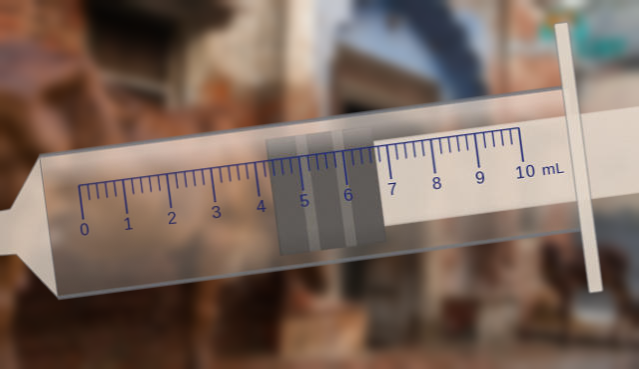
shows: 4.3 mL
